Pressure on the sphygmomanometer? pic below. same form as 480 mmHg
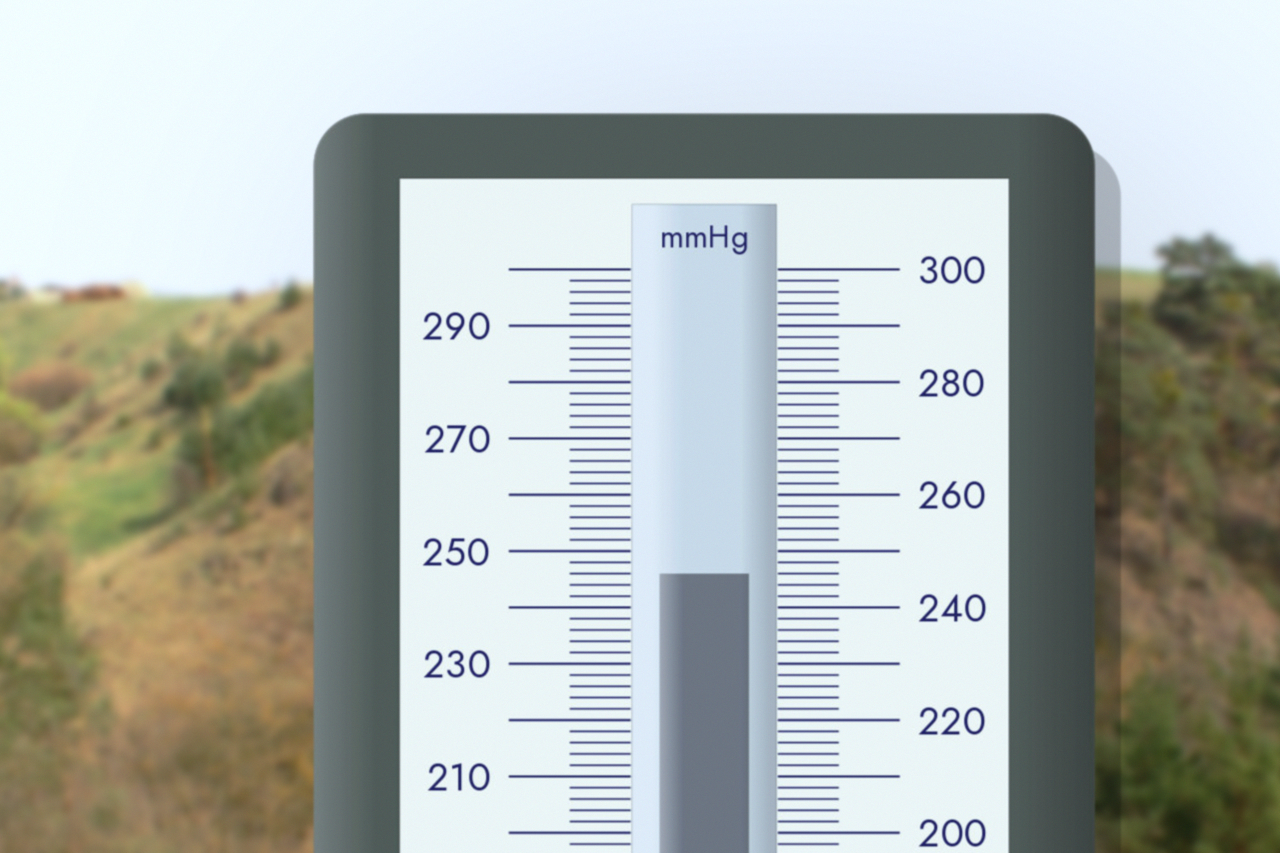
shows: 246 mmHg
